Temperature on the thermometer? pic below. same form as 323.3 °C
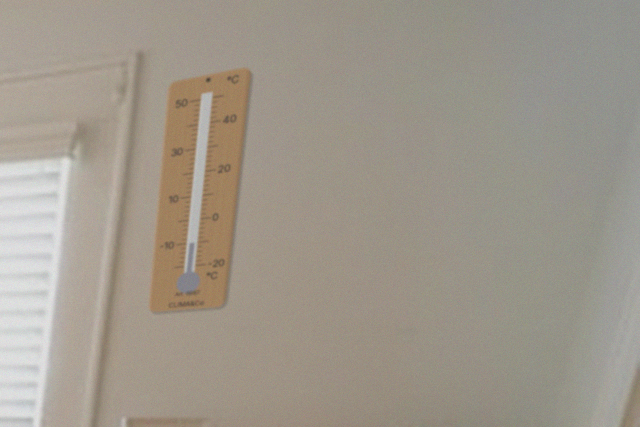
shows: -10 °C
